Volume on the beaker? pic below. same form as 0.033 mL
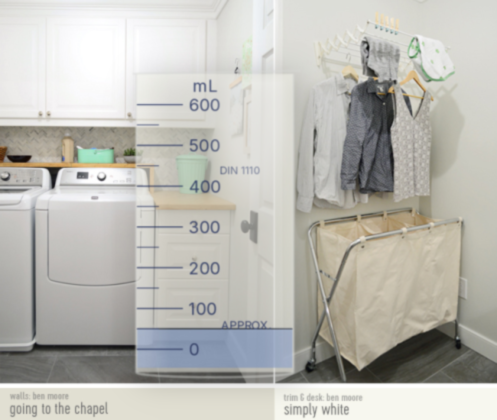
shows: 50 mL
